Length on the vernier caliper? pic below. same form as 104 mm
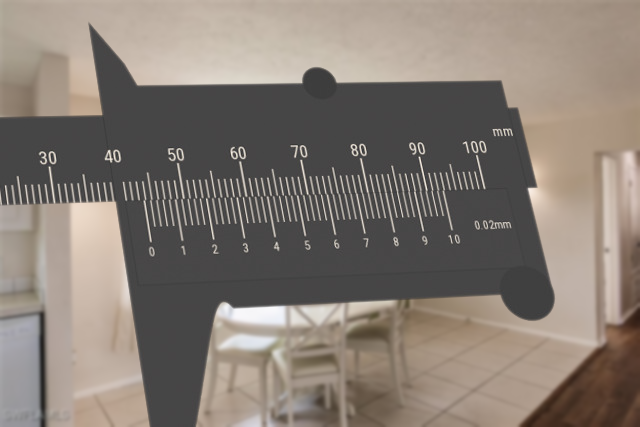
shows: 43.8 mm
